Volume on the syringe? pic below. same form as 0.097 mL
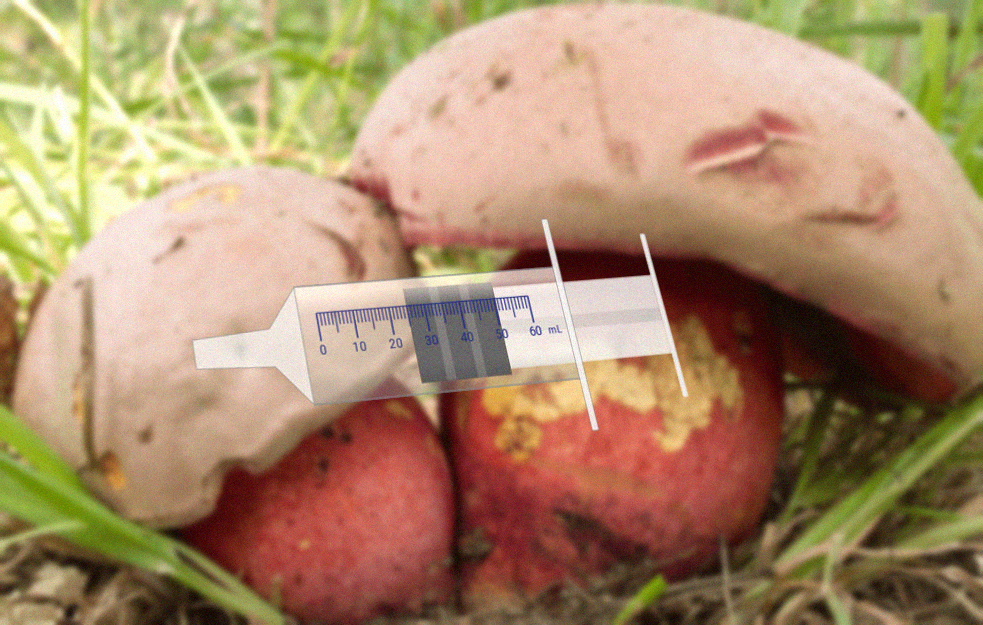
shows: 25 mL
